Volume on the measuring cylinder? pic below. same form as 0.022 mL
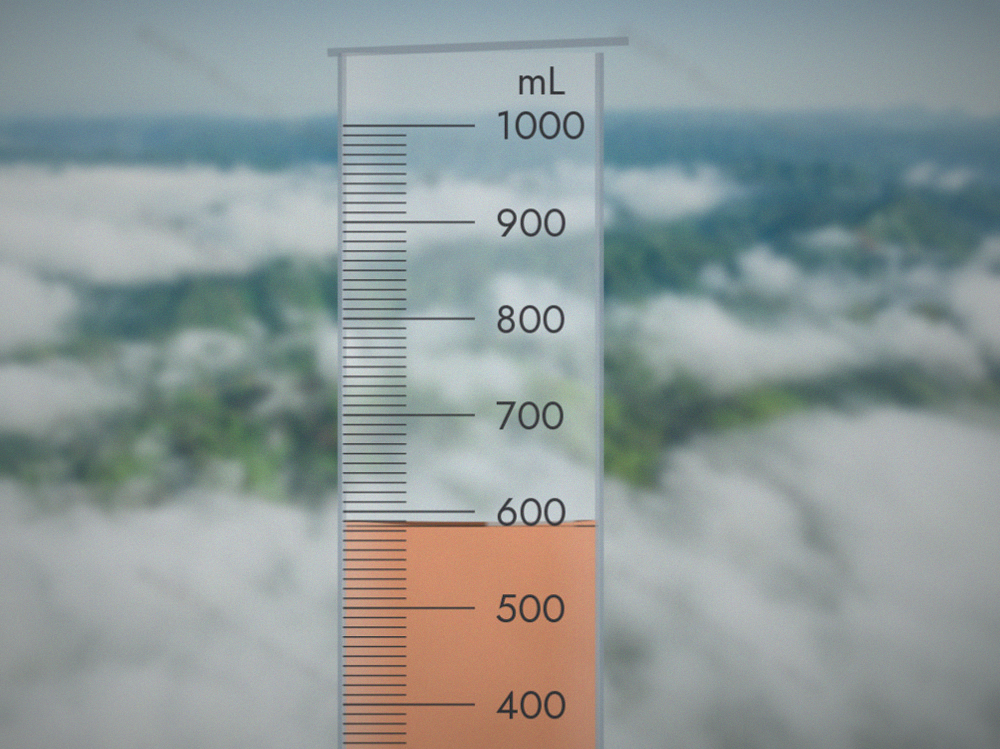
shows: 585 mL
